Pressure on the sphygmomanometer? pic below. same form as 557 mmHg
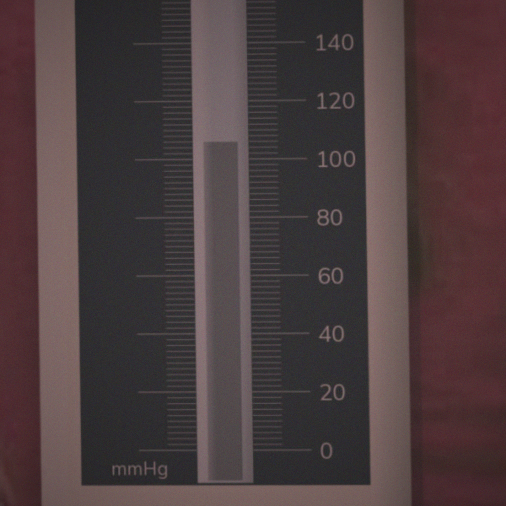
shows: 106 mmHg
